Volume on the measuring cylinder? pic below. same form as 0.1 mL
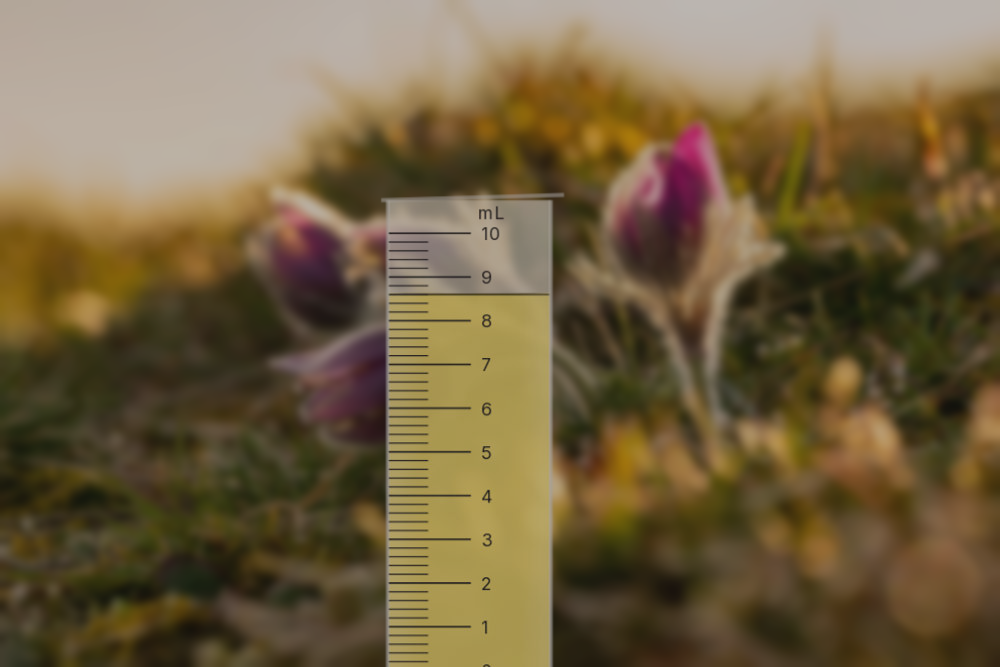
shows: 8.6 mL
